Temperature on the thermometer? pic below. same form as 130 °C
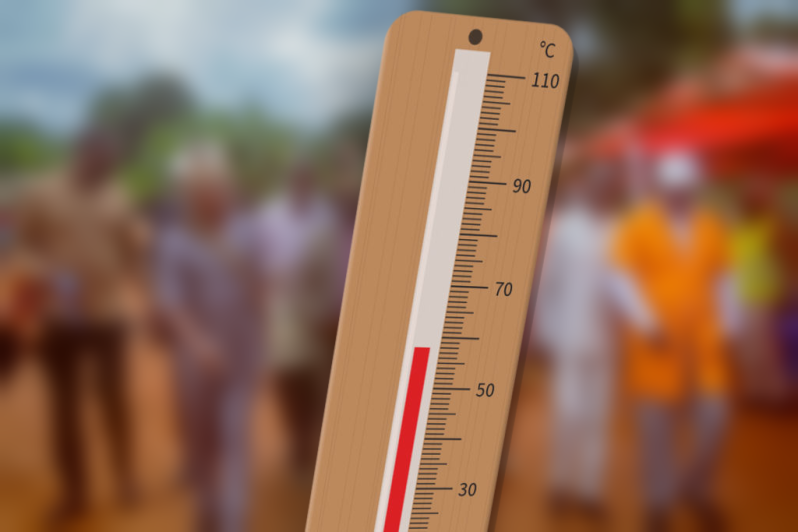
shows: 58 °C
